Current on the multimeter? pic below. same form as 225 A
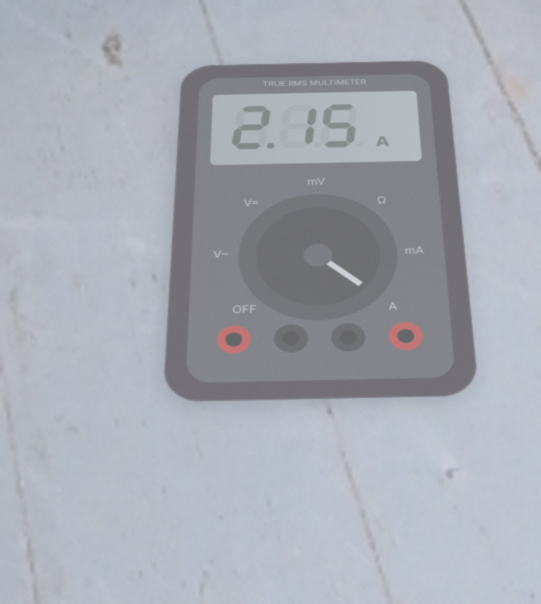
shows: 2.15 A
